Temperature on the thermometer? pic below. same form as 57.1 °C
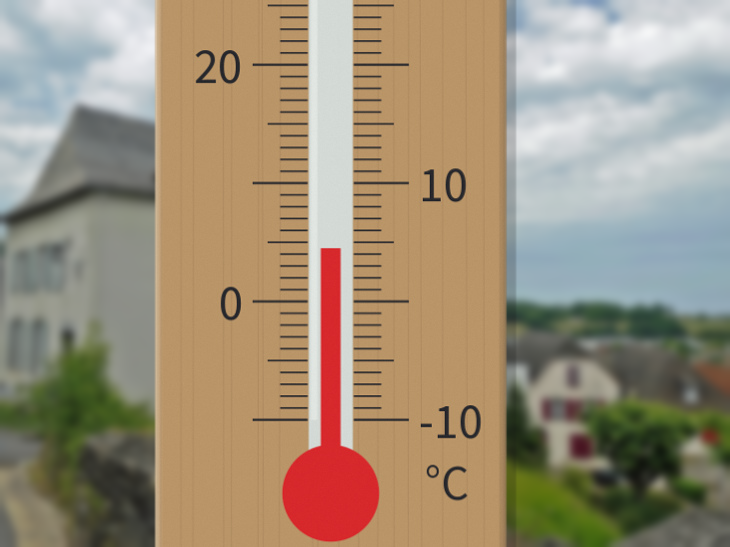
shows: 4.5 °C
